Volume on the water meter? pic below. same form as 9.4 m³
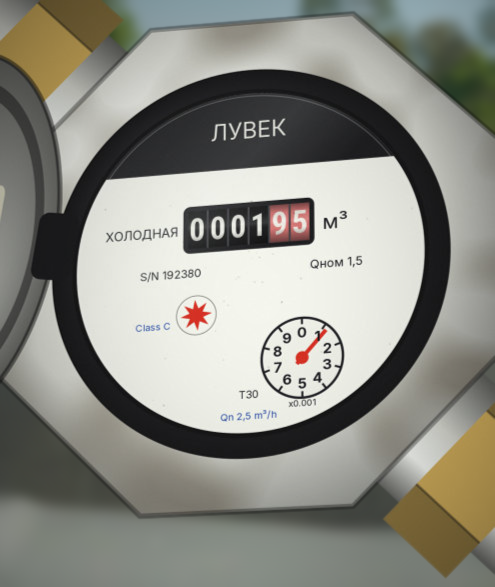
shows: 1.951 m³
